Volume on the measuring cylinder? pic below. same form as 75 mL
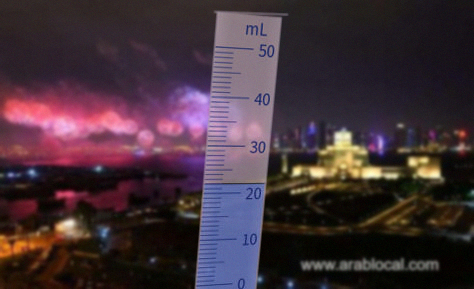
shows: 22 mL
